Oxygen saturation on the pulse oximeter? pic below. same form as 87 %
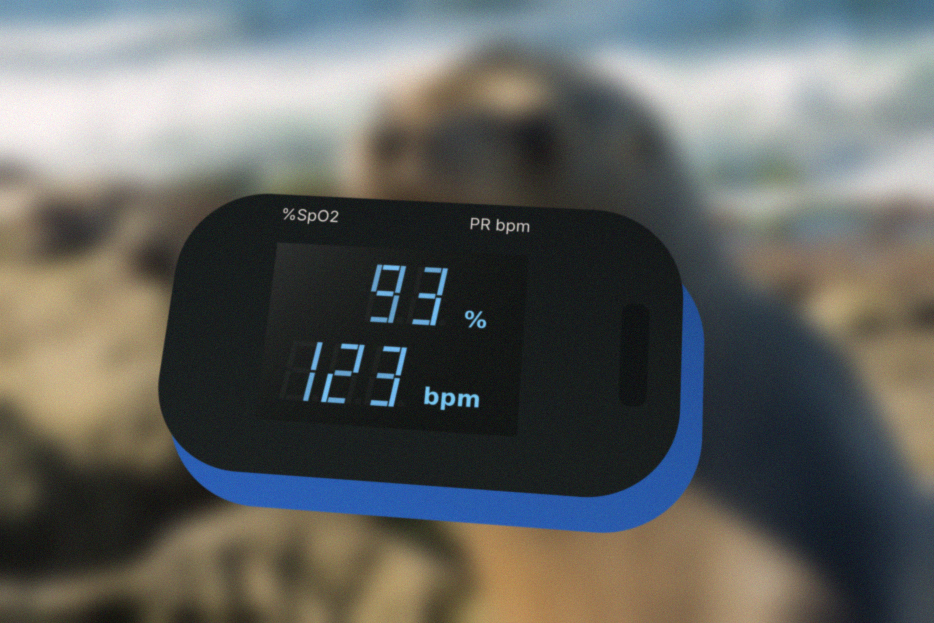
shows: 93 %
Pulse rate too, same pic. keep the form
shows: 123 bpm
